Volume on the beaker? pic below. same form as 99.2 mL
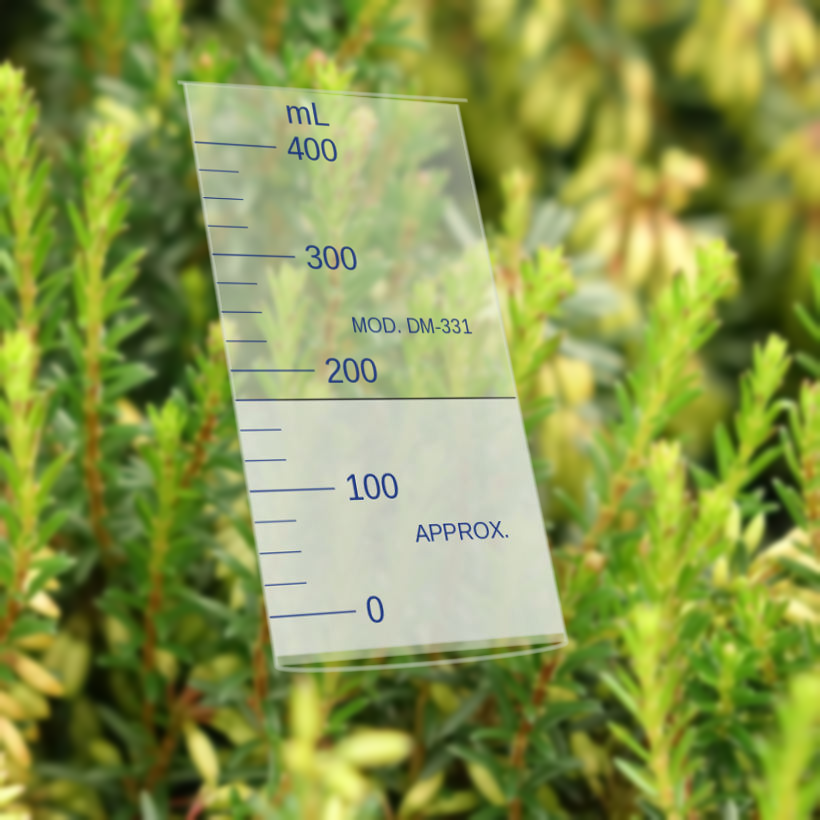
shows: 175 mL
